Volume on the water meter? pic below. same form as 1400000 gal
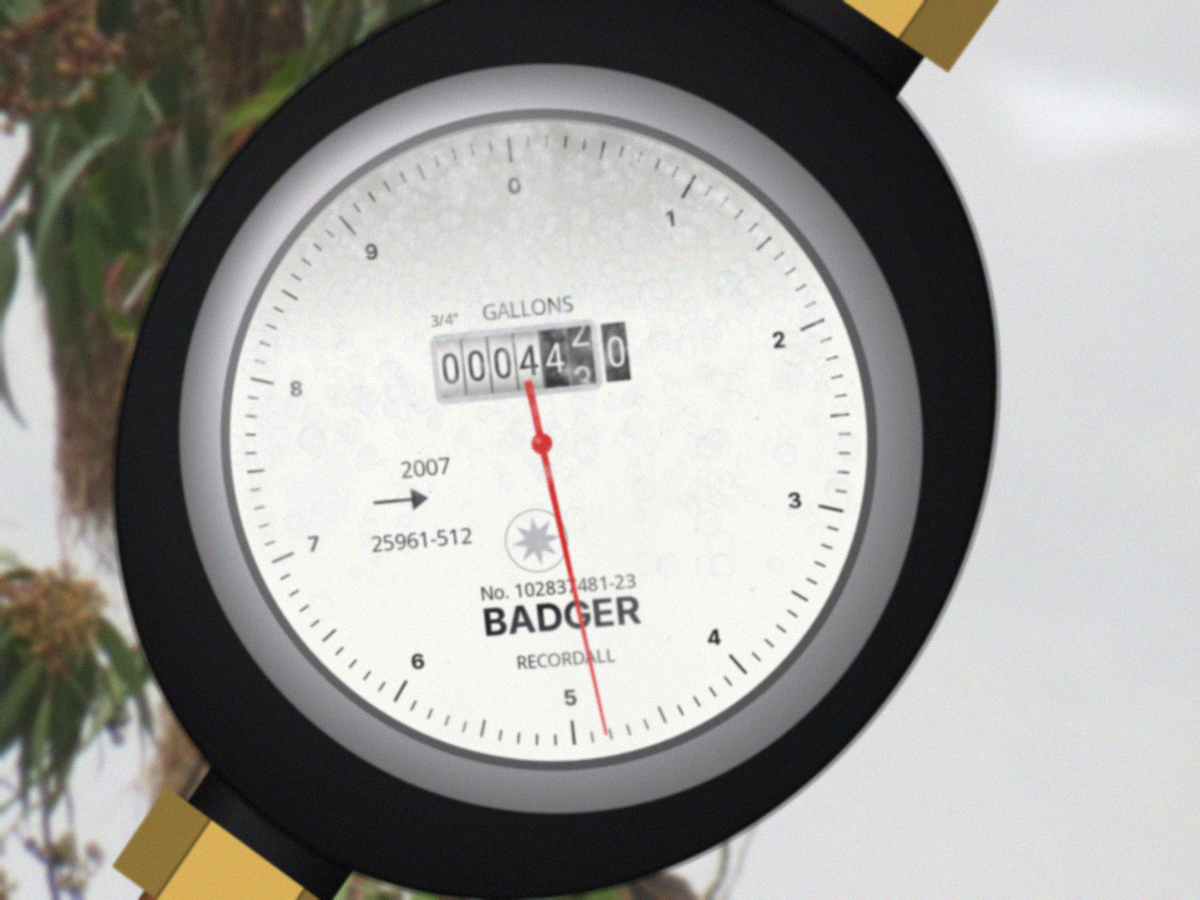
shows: 4424.8 gal
